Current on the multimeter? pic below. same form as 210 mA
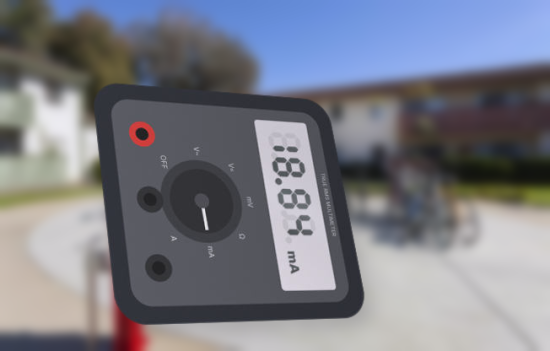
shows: 18.84 mA
